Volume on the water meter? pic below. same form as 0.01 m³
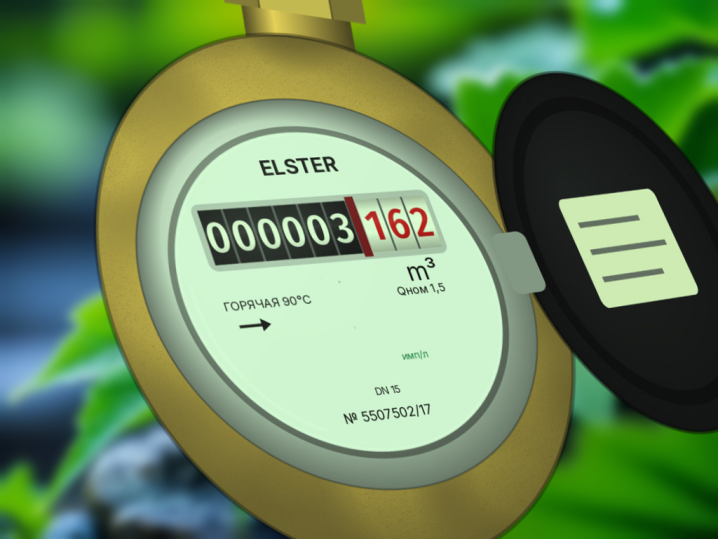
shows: 3.162 m³
